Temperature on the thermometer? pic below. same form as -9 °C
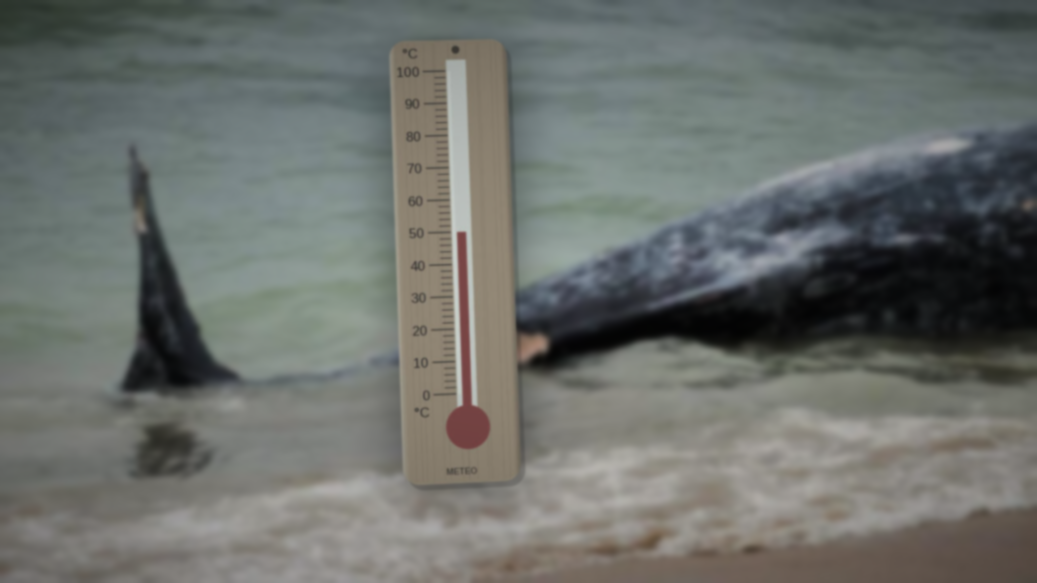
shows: 50 °C
